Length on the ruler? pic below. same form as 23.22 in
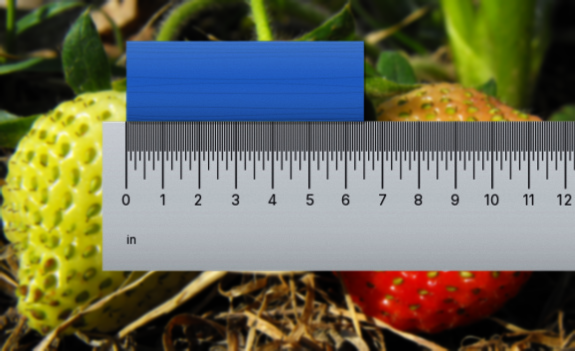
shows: 6.5 in
